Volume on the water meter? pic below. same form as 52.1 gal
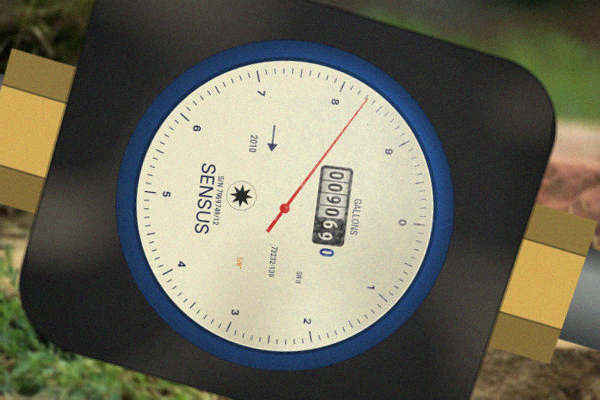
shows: 90688.3 gal
